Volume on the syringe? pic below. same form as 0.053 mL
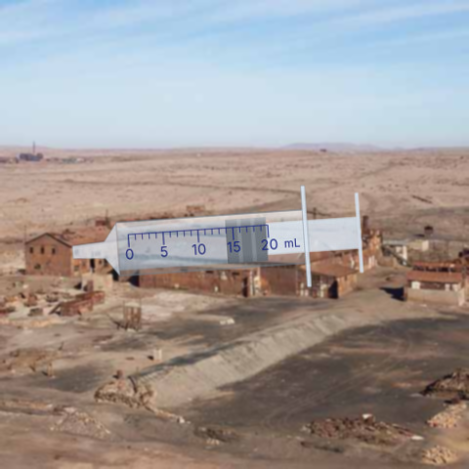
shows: 14 mL
